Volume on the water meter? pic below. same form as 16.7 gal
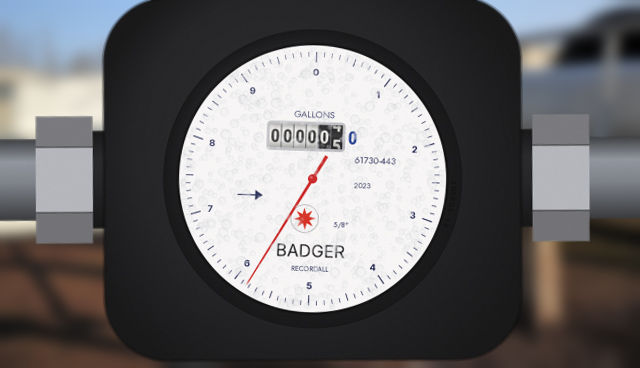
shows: 45.8 gal
